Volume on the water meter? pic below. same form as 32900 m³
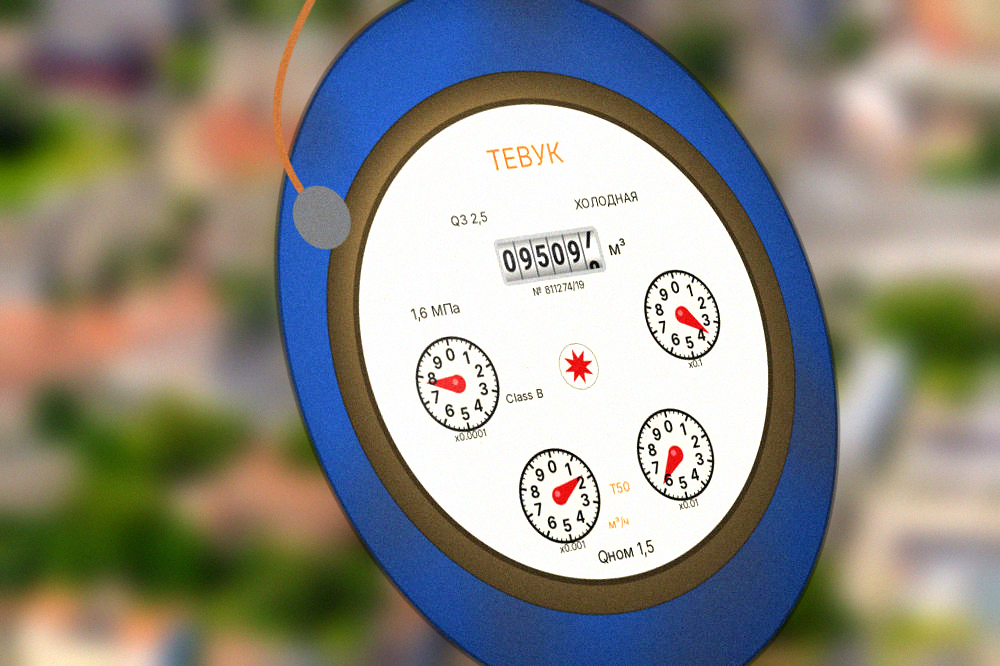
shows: 95097.3617 m³
